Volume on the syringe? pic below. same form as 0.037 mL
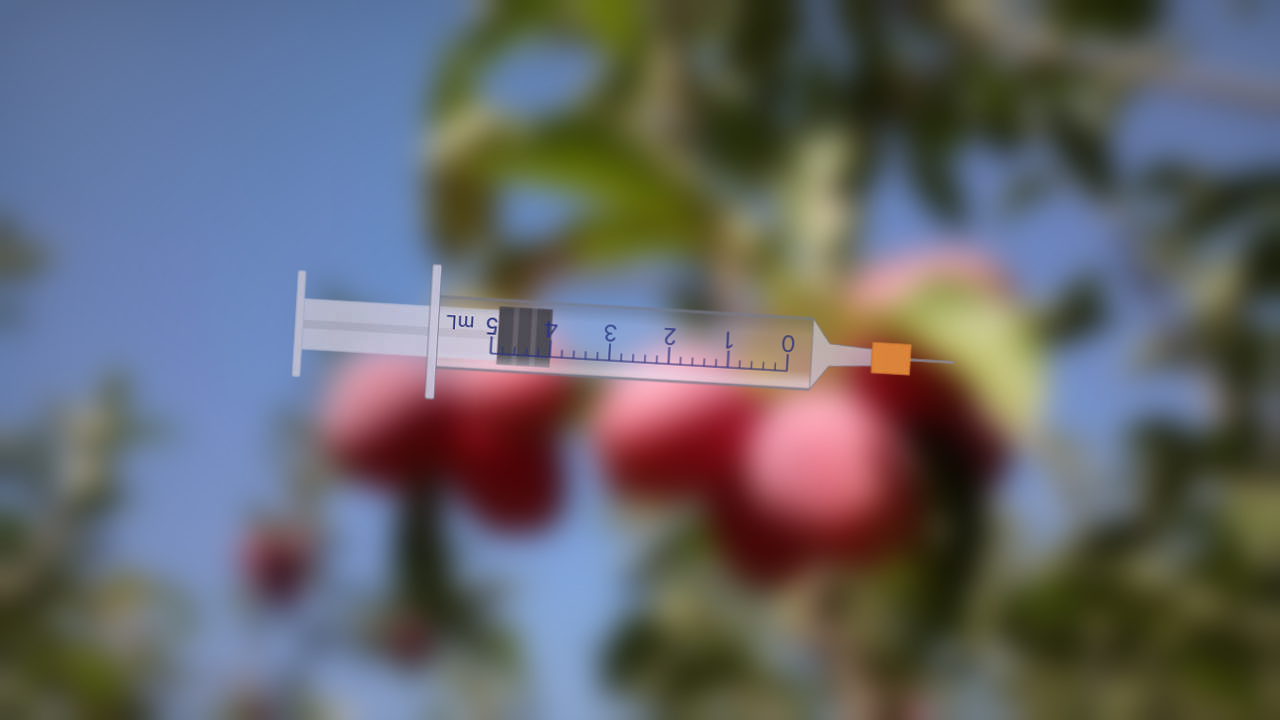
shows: 4 mL
